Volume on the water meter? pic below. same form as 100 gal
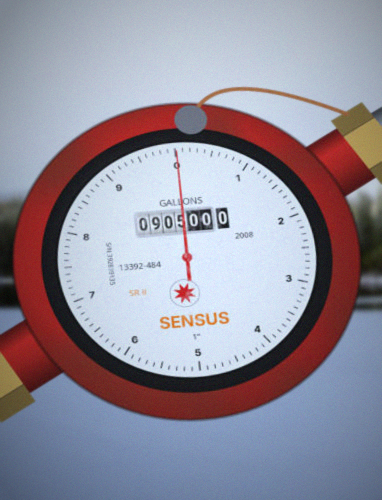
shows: 905000.0 gal
